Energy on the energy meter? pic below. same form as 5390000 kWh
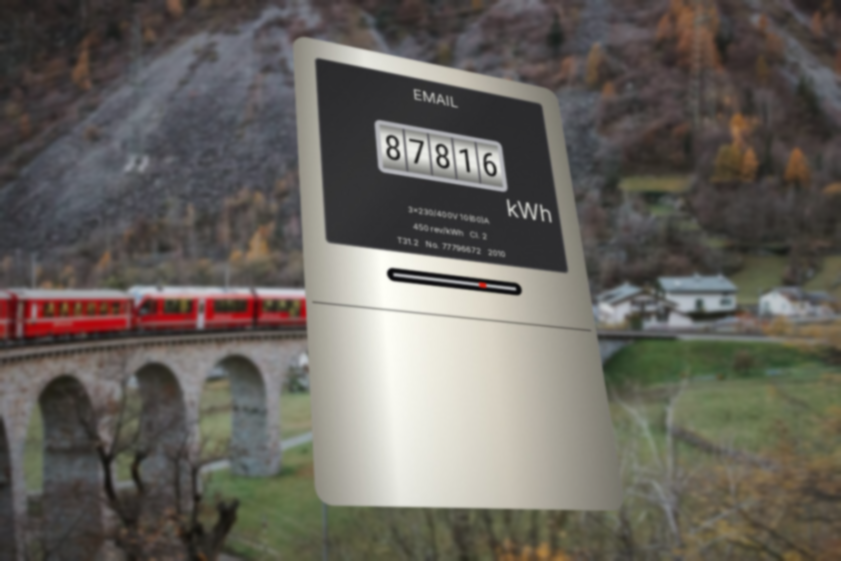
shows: 87816 kWh
